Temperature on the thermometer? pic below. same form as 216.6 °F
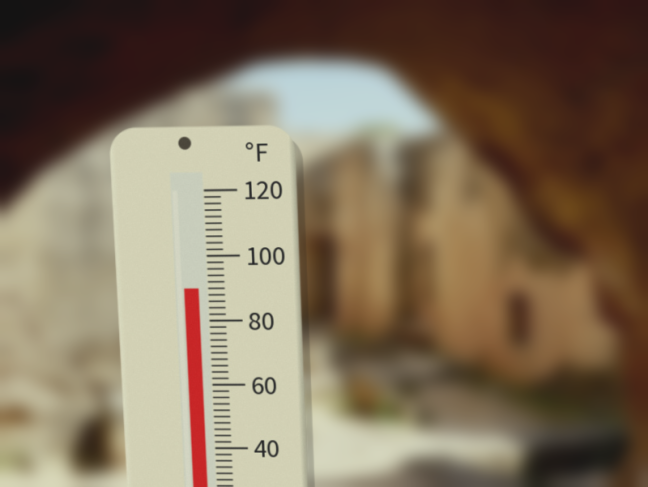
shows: 90 °F
